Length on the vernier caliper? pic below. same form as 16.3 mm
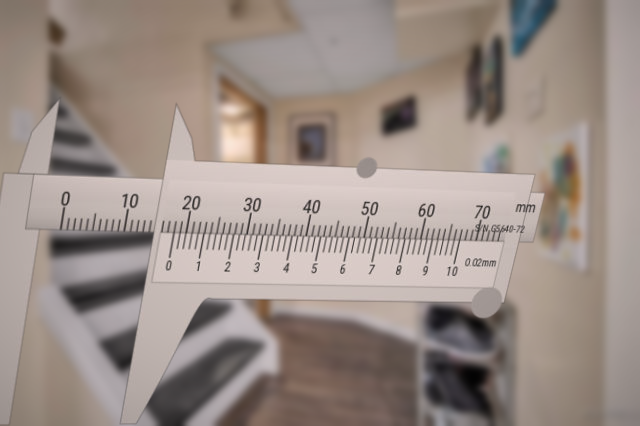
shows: 18.0 mm
